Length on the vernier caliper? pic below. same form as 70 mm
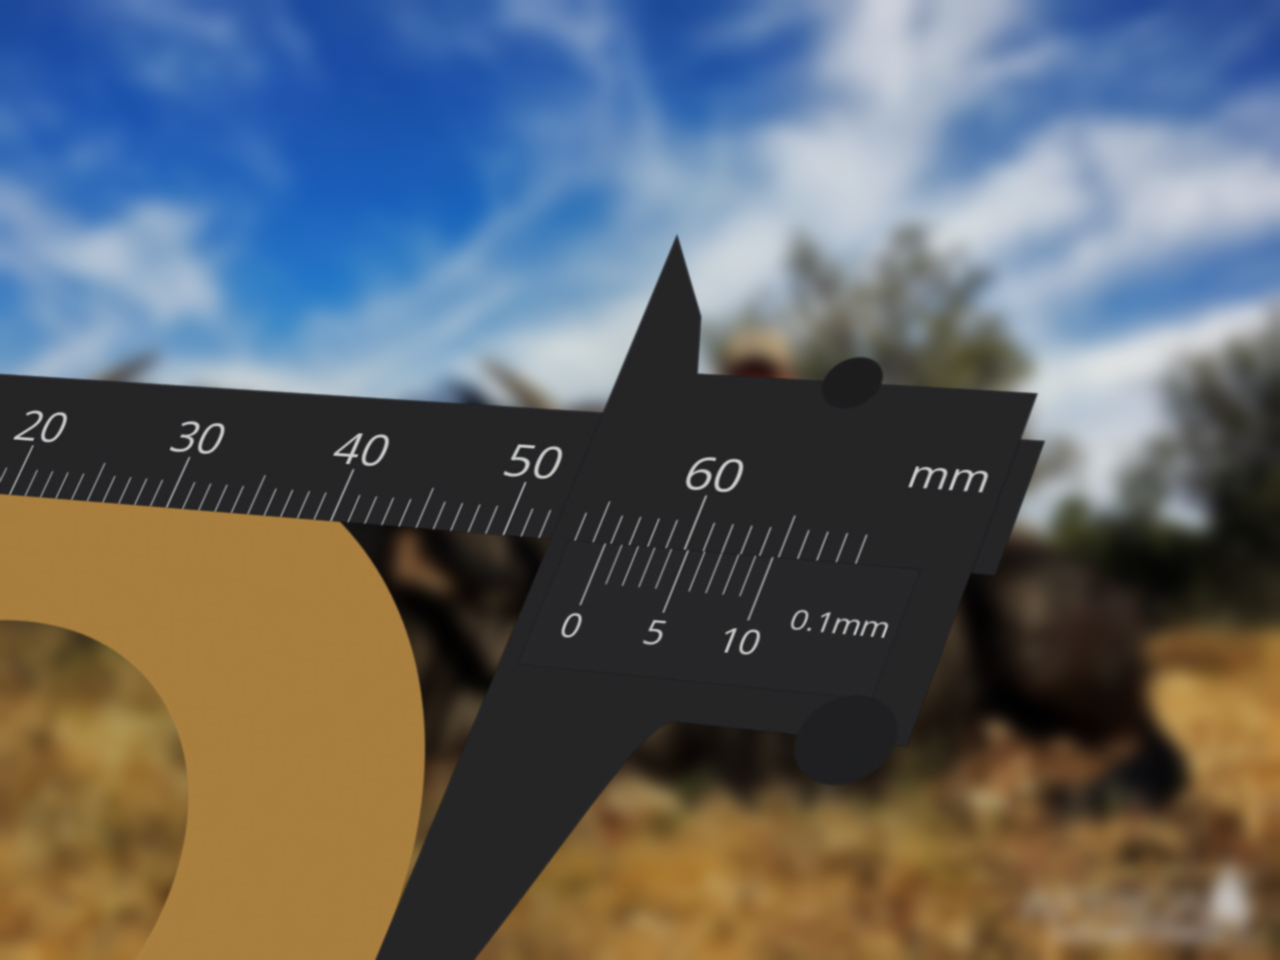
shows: 55.7 mm
